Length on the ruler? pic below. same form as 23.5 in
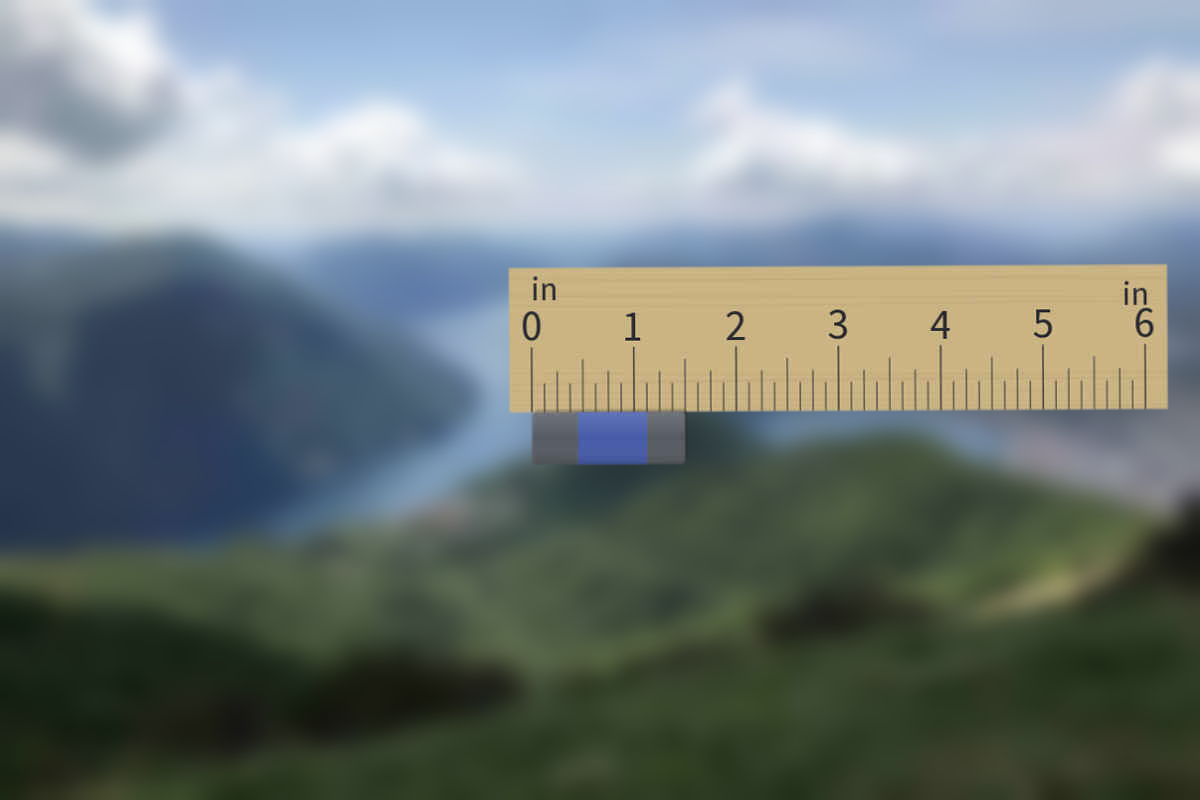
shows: 1.5 in
